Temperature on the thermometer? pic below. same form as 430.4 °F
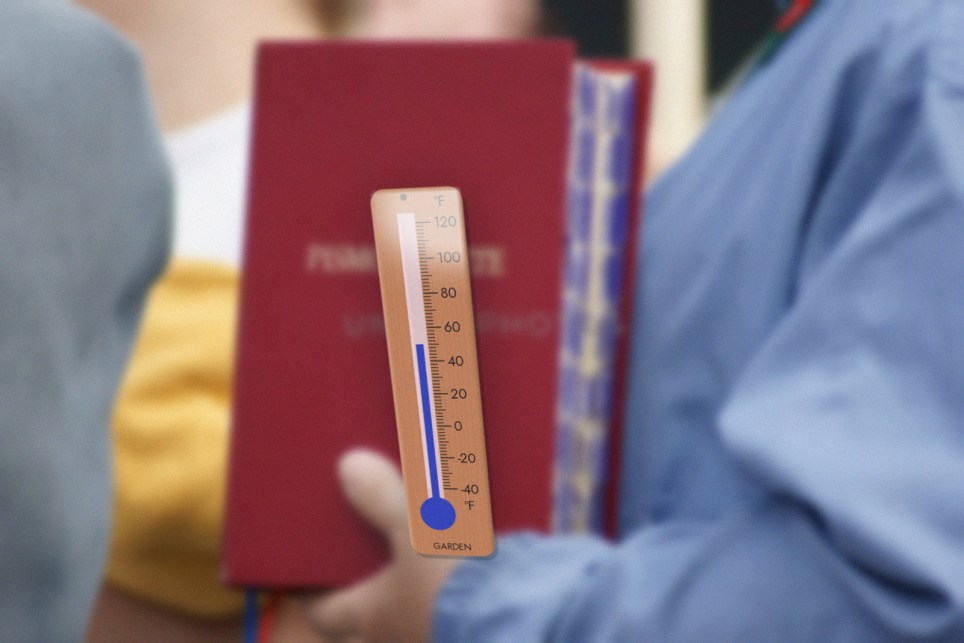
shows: 50 °F
